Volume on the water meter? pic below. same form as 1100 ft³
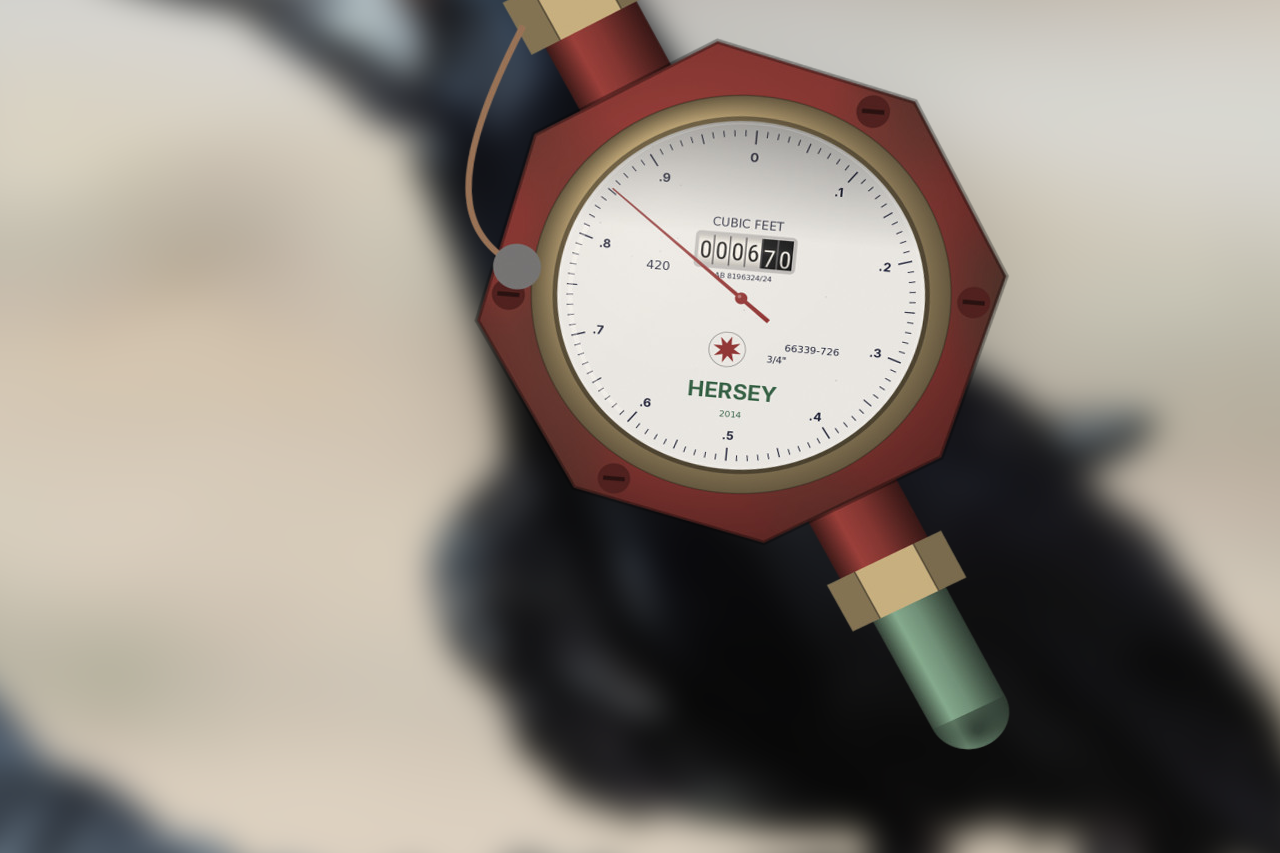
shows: 669.85 ft³
